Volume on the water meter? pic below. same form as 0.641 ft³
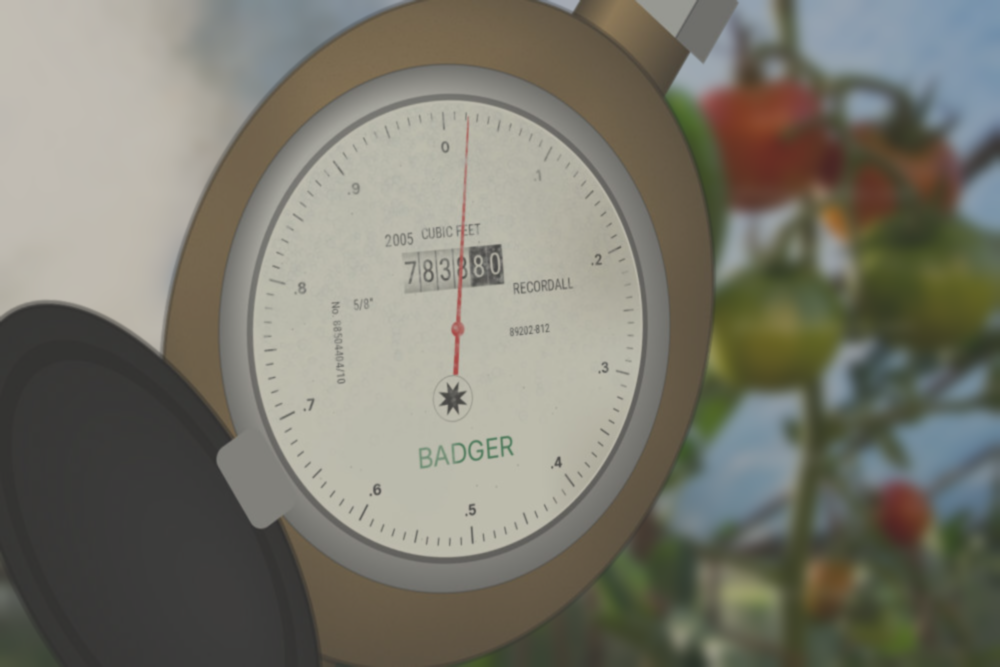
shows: 783880.02 ft³
